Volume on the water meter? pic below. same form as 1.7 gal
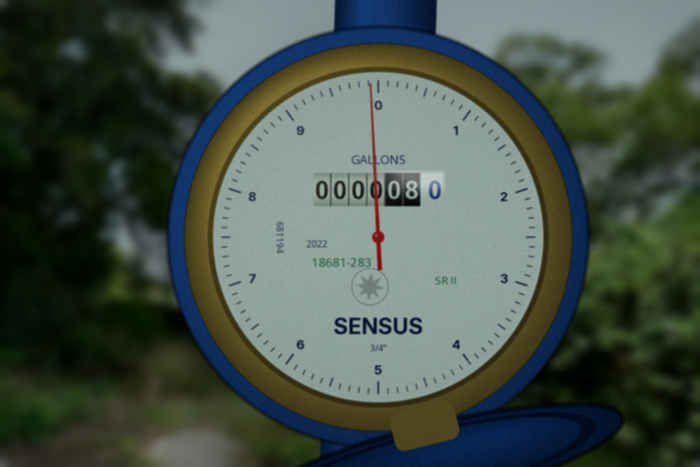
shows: 79.9 gal
